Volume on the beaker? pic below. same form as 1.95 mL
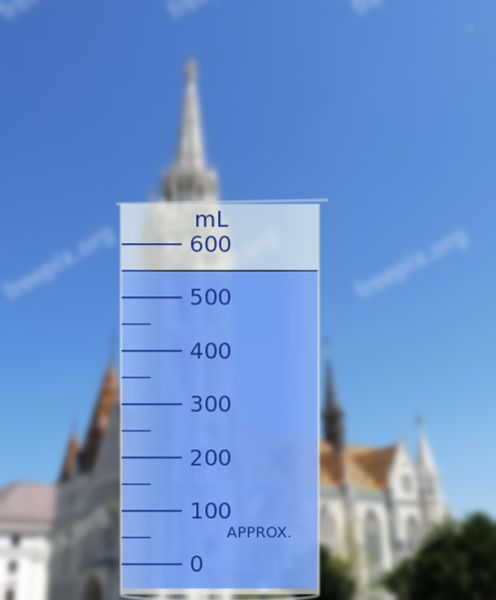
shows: 550 mL
